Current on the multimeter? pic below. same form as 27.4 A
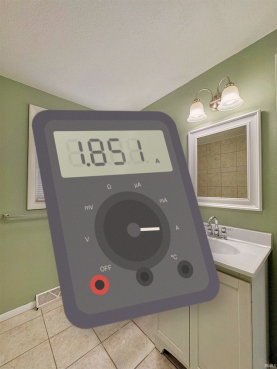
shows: 1.851 A
